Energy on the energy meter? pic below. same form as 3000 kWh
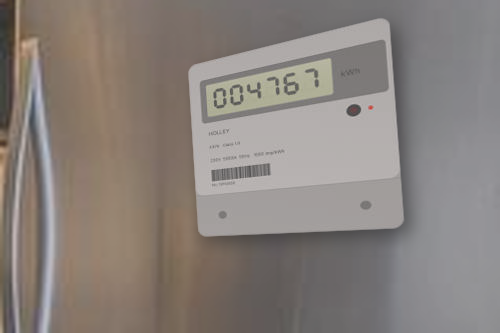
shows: 4767 kWh
